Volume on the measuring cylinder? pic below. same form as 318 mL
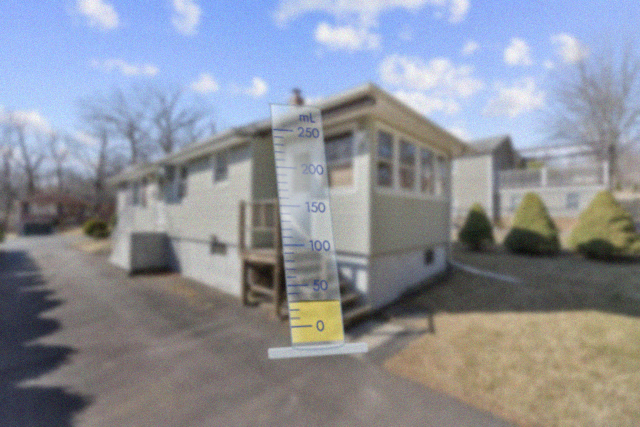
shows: 30 mL
